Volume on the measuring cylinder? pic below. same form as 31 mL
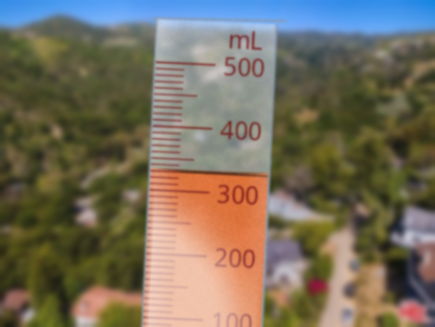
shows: 330 mL
